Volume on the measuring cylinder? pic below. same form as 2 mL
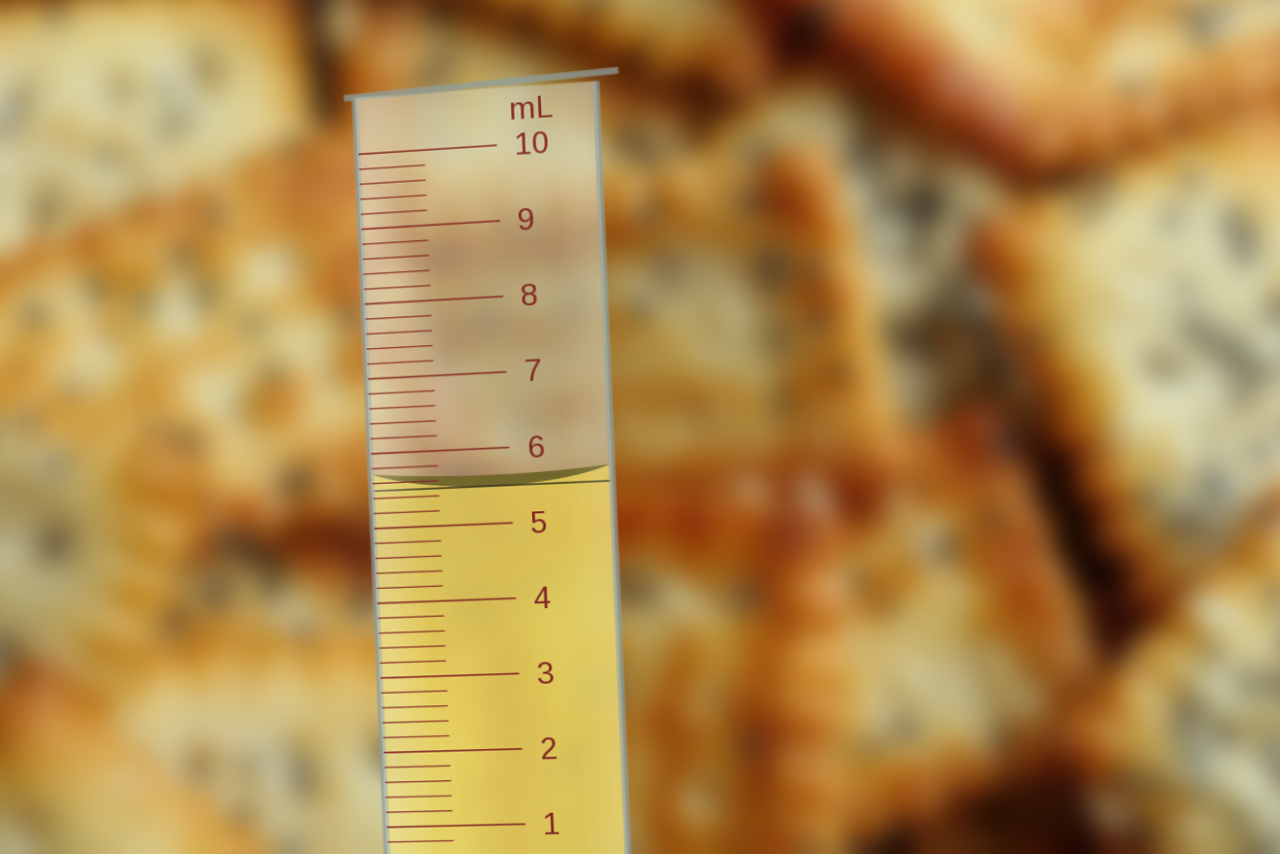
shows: 5.5 mL
